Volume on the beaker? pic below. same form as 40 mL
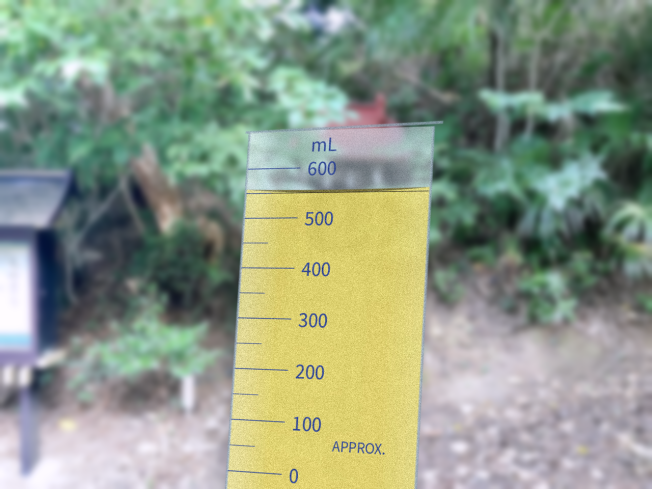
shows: 550 mL
